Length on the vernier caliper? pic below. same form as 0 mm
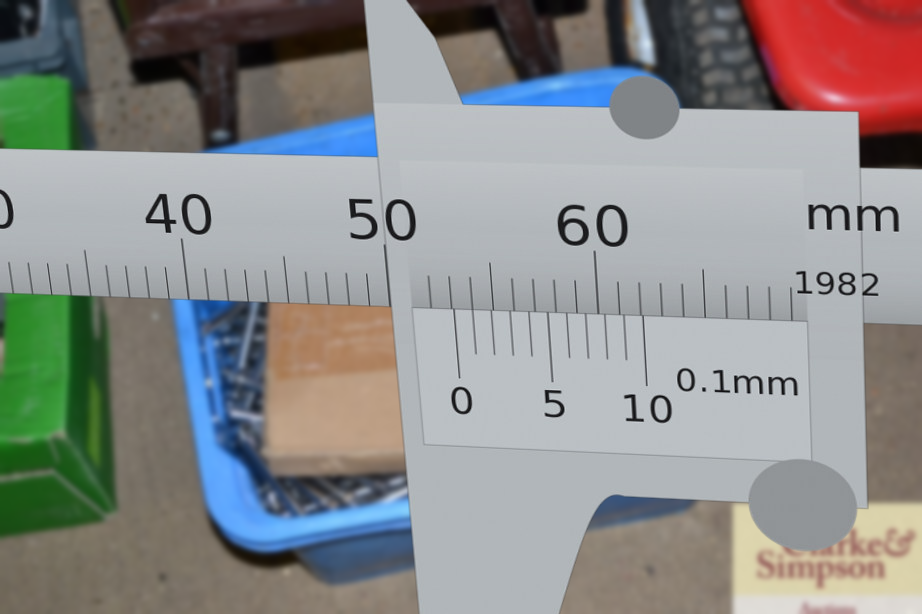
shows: 53.1 mm
